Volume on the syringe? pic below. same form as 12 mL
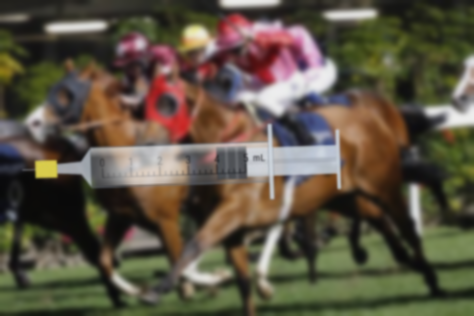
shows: 4 mL
